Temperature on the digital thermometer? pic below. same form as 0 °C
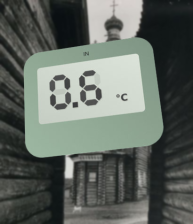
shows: 0.6 °C
